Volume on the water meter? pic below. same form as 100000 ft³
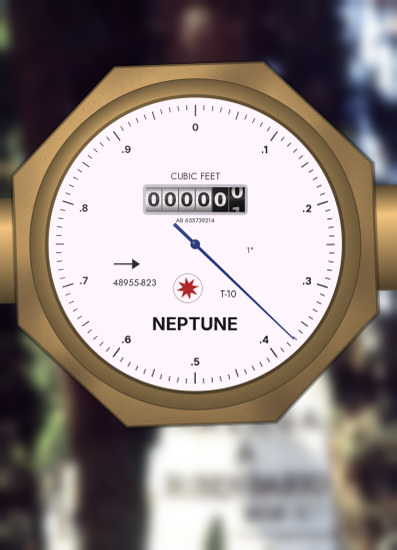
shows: 0.37 ft³
